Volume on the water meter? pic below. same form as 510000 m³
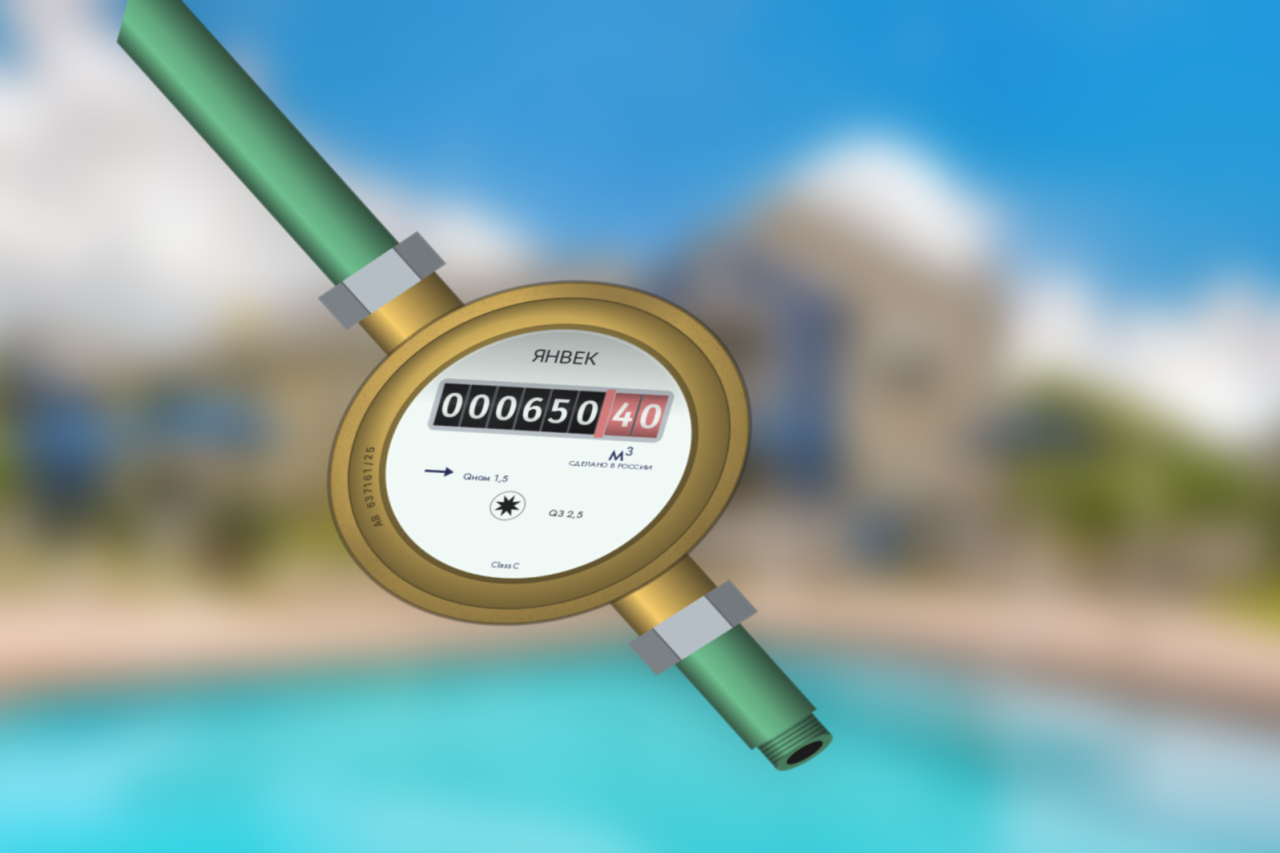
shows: 650.40 m³
